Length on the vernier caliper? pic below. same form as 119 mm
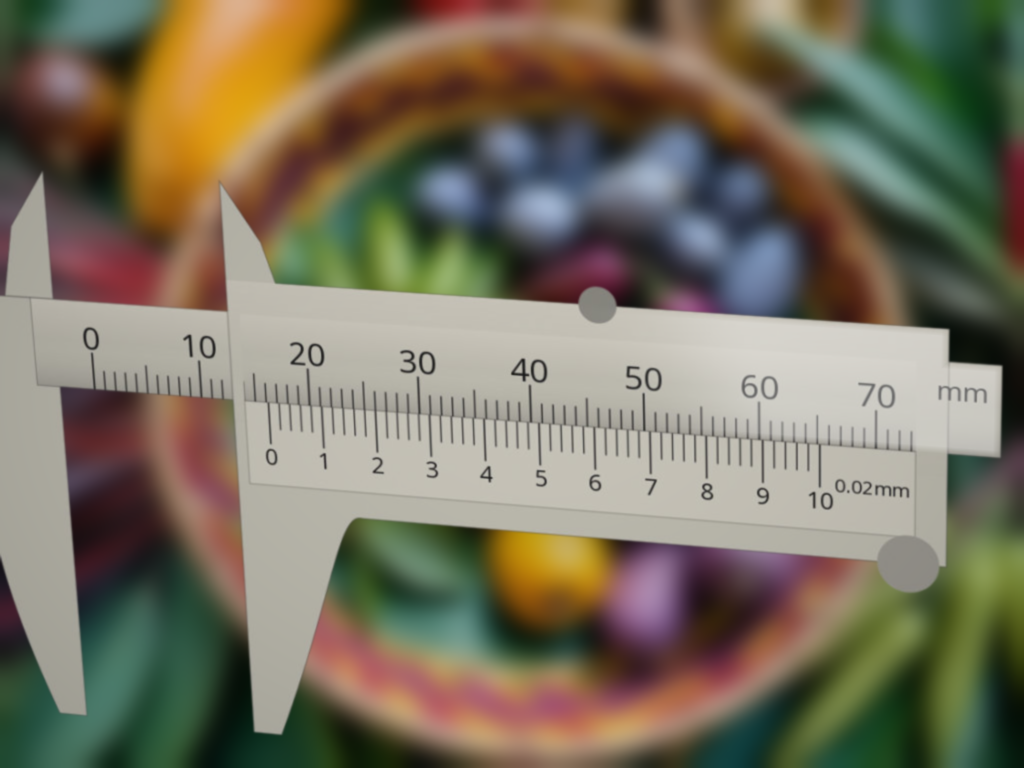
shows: 16.2 mm
